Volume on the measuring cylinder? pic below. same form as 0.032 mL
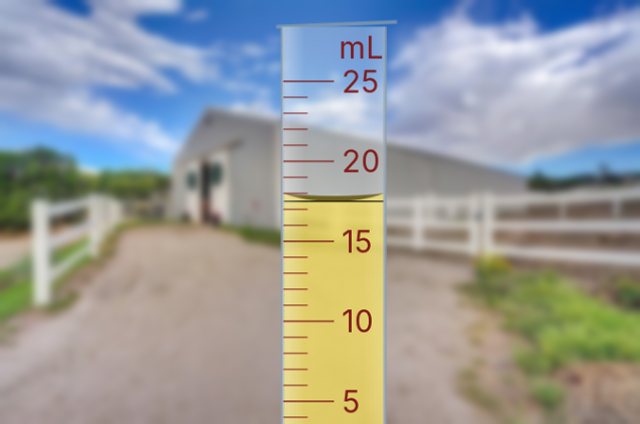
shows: 17.5 mL
